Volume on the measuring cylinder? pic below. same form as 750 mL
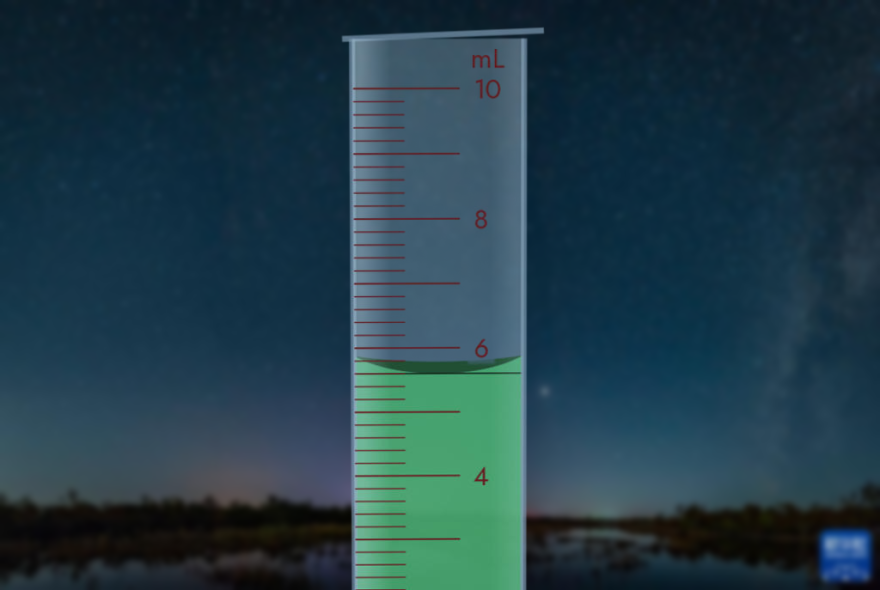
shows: 5.6 mL
